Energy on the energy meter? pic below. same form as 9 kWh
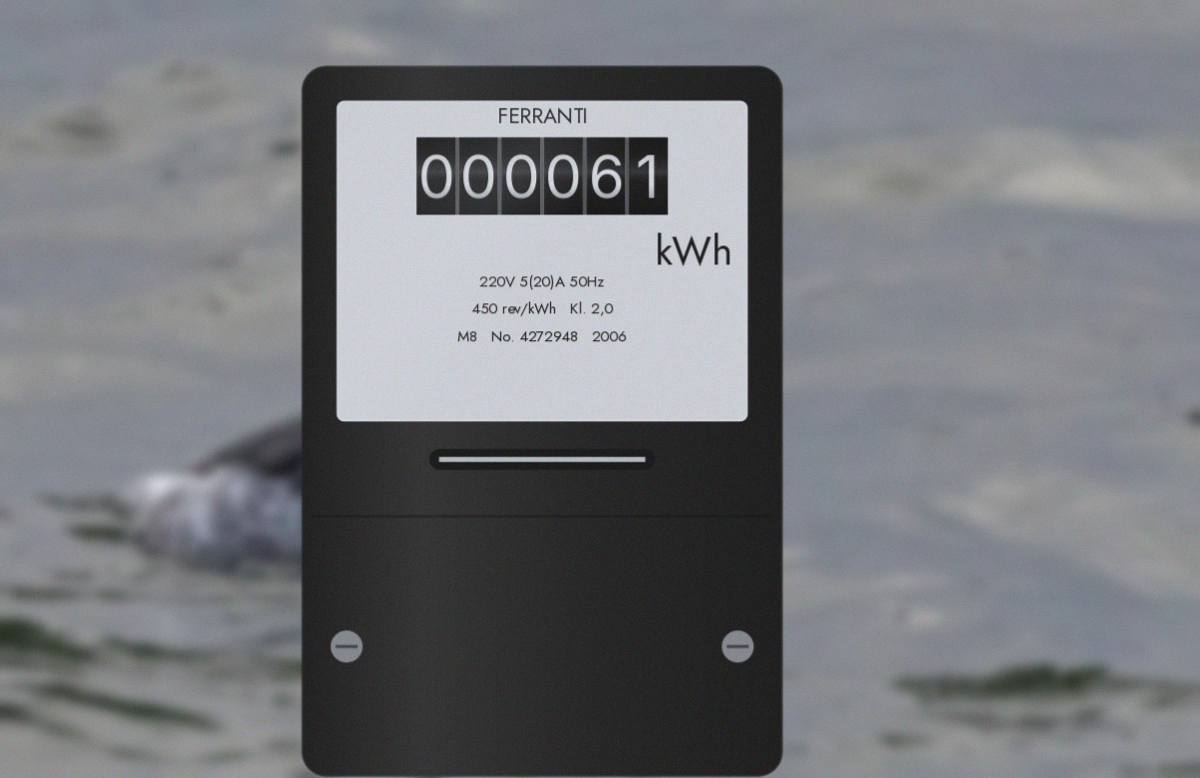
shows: 61 kWh
